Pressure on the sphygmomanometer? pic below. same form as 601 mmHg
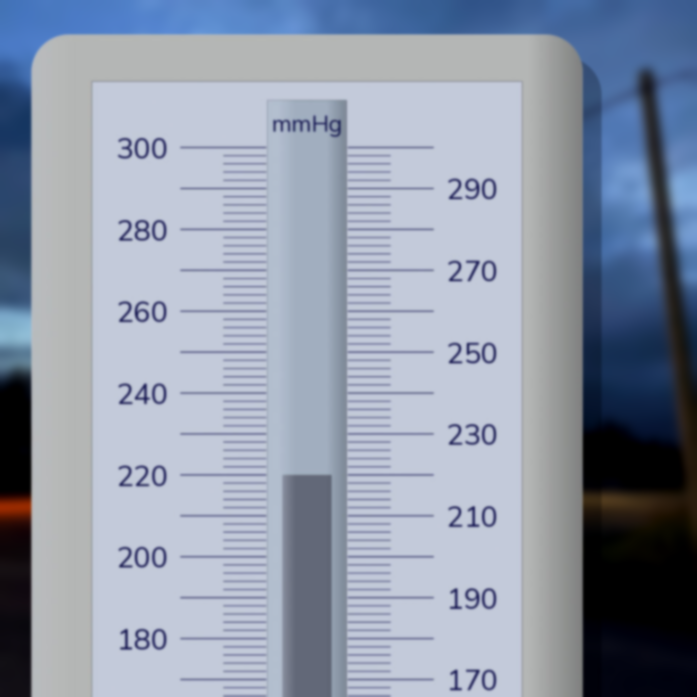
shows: 220 mmHg
